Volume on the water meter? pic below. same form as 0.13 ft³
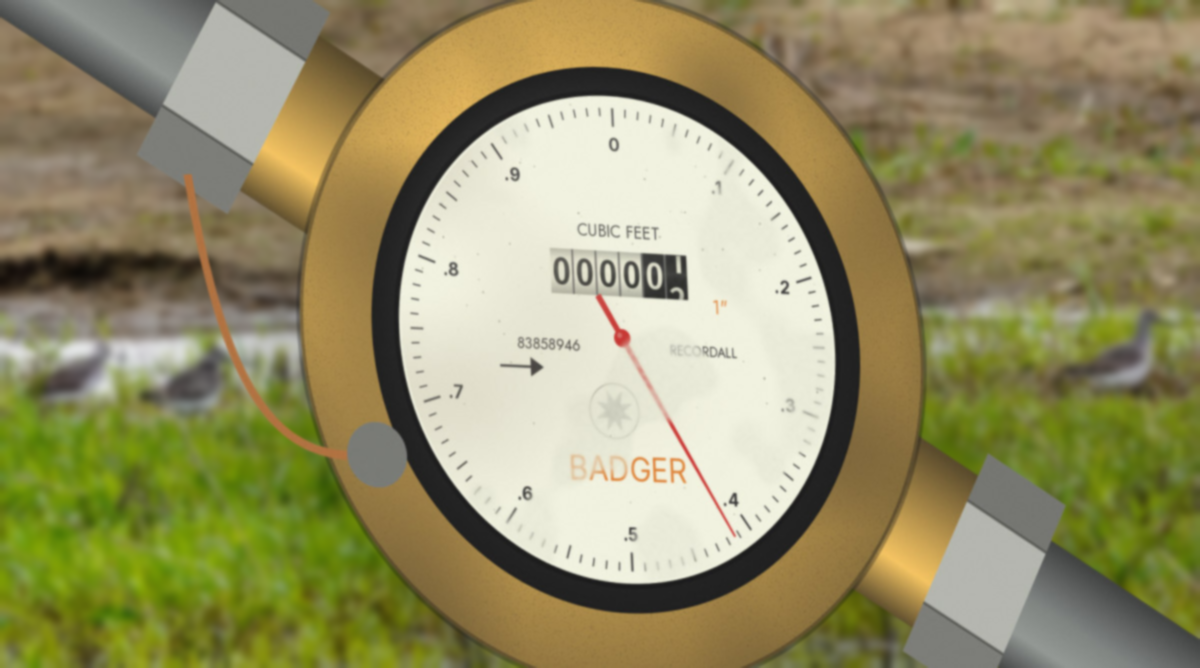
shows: 1.41 ft³
